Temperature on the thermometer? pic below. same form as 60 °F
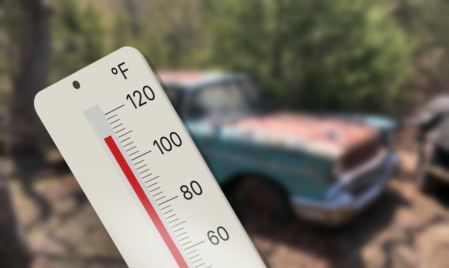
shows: 112 °F
